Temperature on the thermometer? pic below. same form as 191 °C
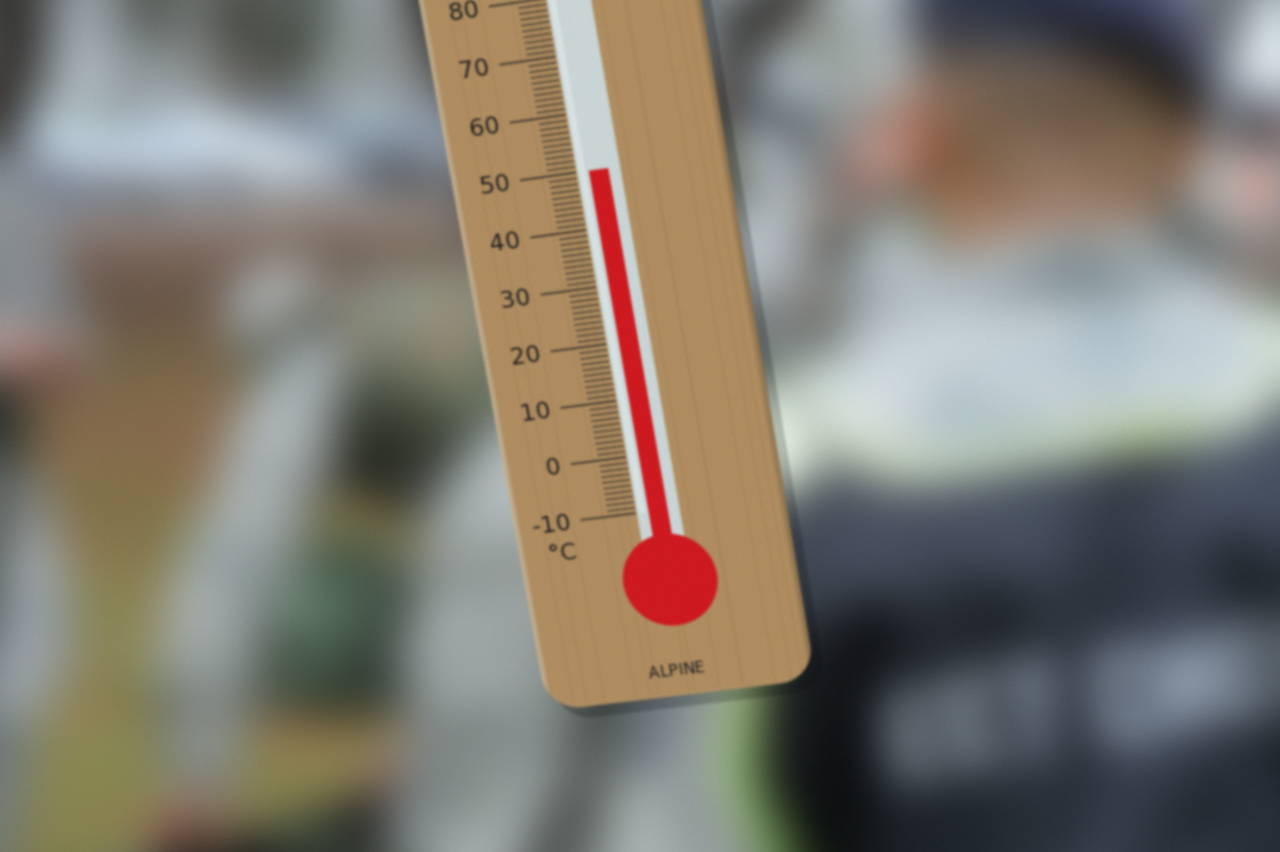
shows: 50 °C
